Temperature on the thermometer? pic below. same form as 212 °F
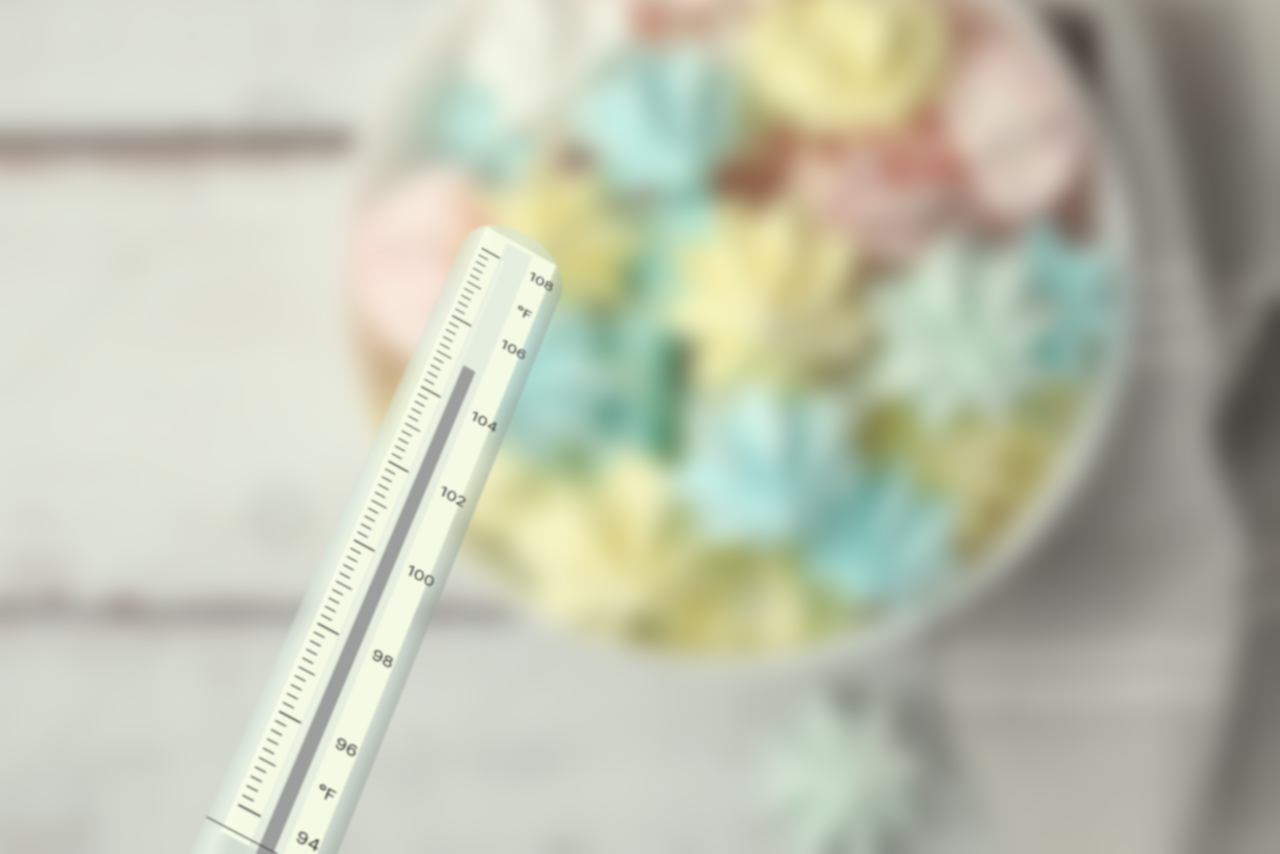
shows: 105 °F
